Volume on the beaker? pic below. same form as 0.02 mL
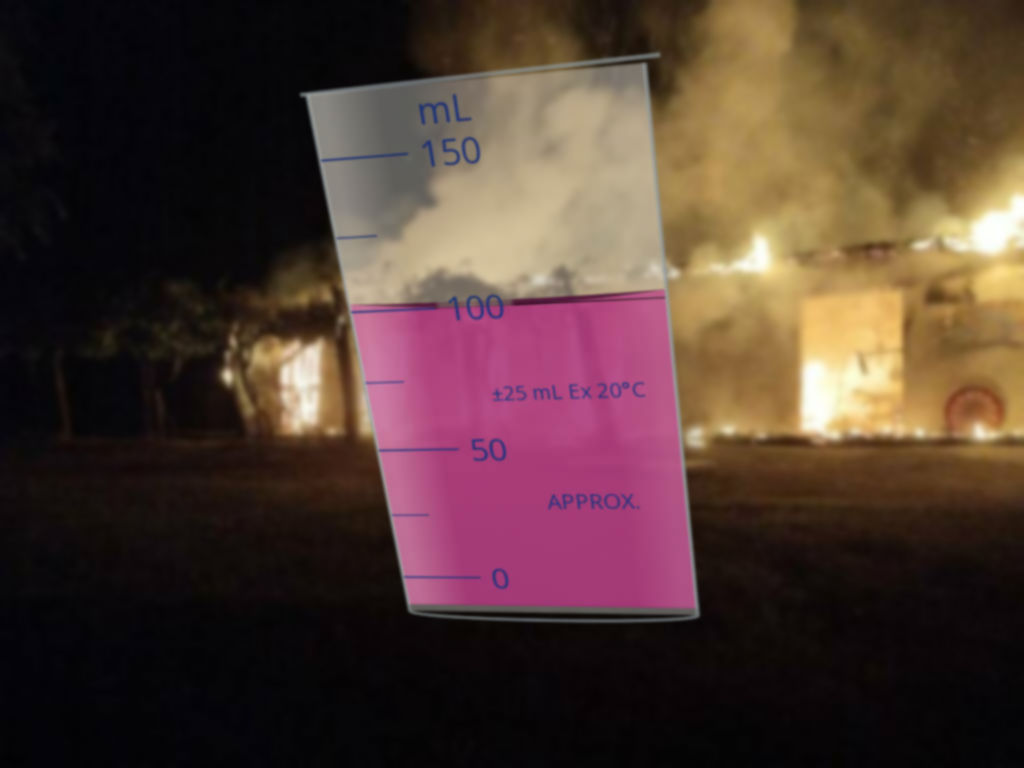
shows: 100 mL
